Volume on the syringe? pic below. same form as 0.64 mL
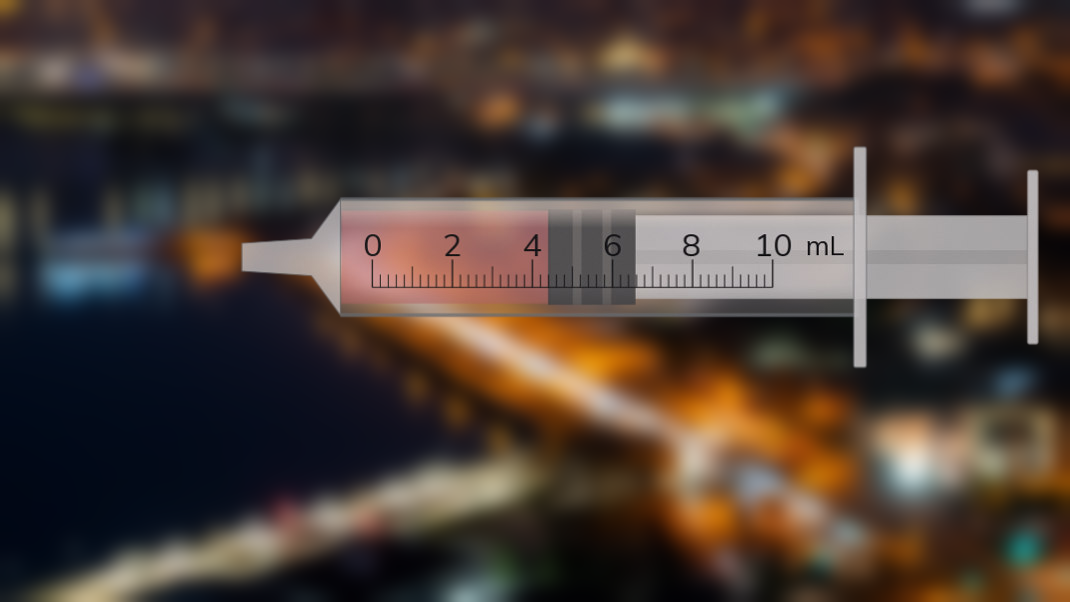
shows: 4.4 mL
